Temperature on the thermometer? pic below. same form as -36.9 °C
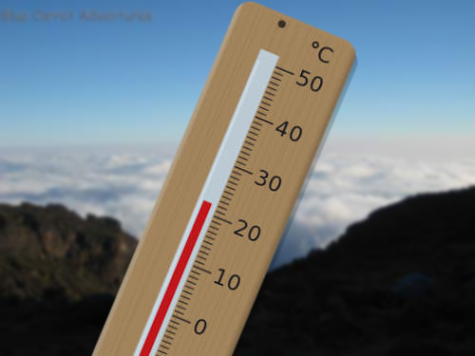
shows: 22 °C
